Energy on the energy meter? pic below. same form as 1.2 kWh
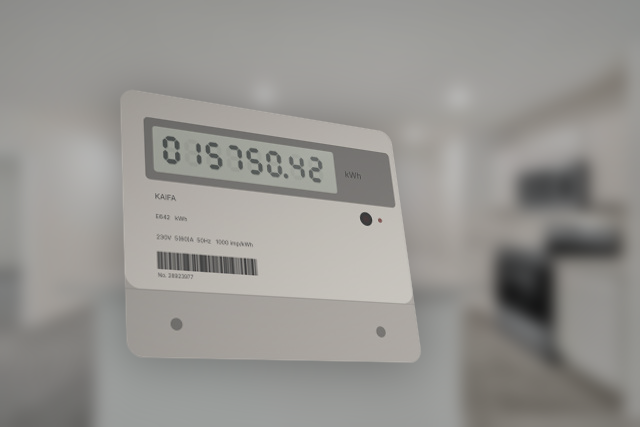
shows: 15750.42 kWh
